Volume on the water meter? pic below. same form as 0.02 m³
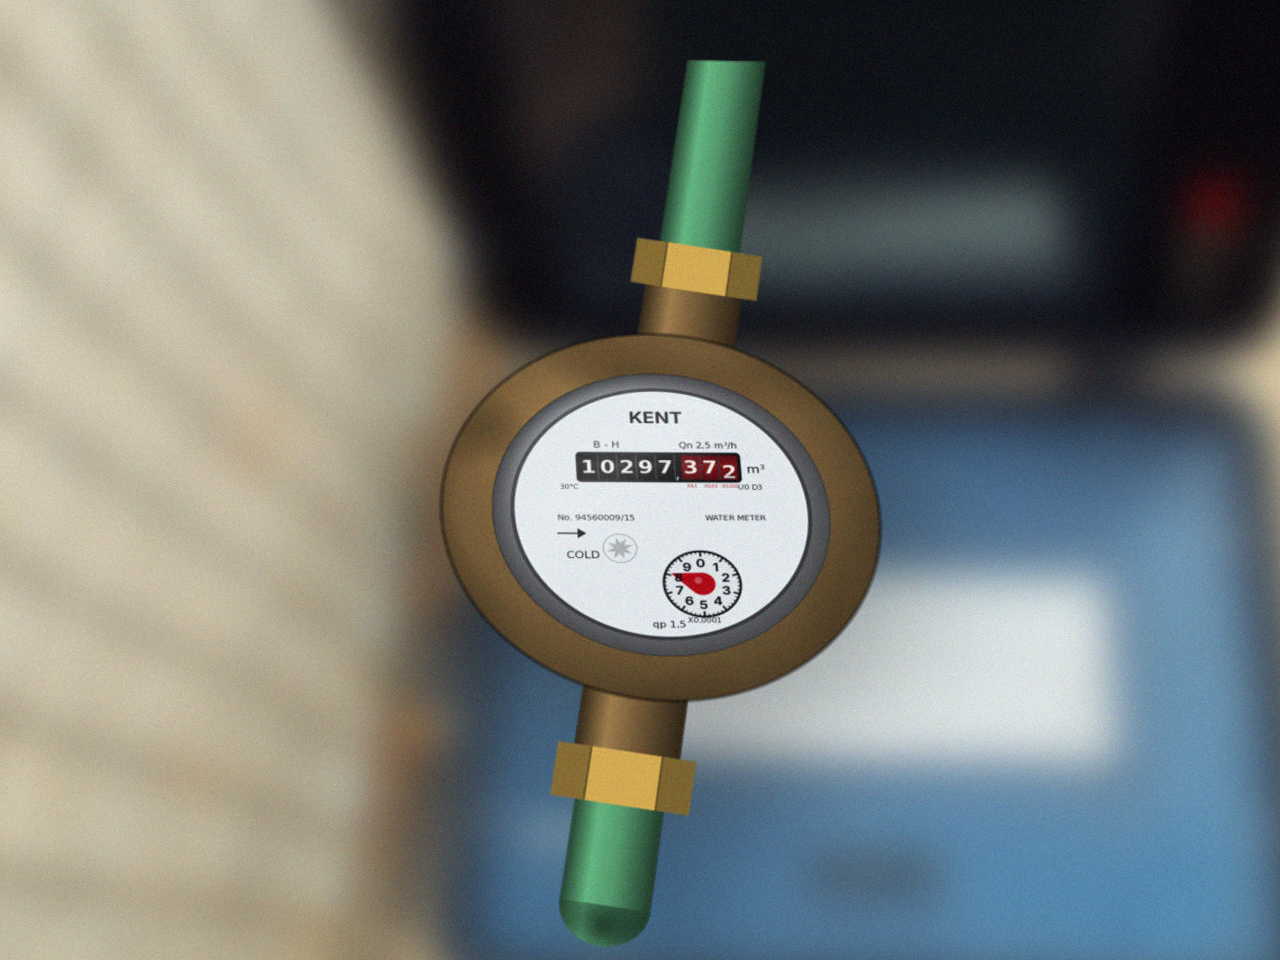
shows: 10297.3718 m³
